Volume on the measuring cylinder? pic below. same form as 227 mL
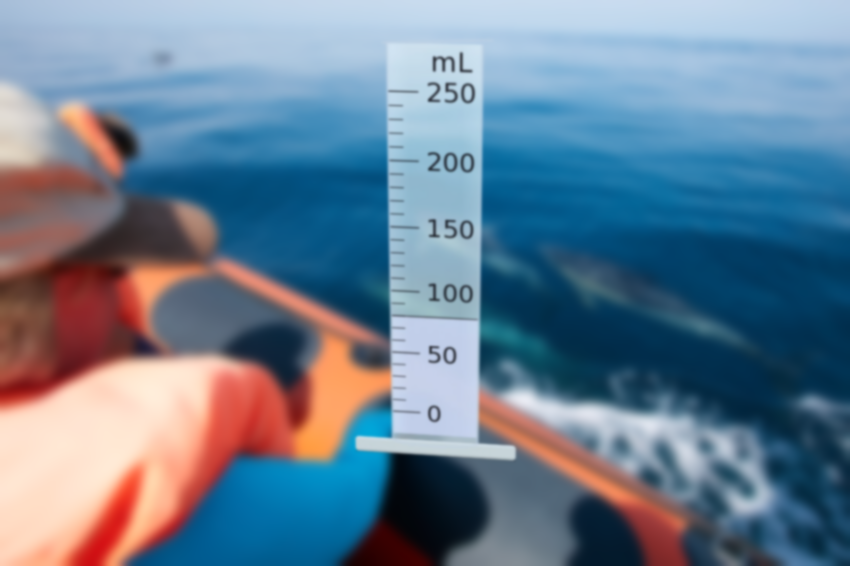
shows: 80 mL
